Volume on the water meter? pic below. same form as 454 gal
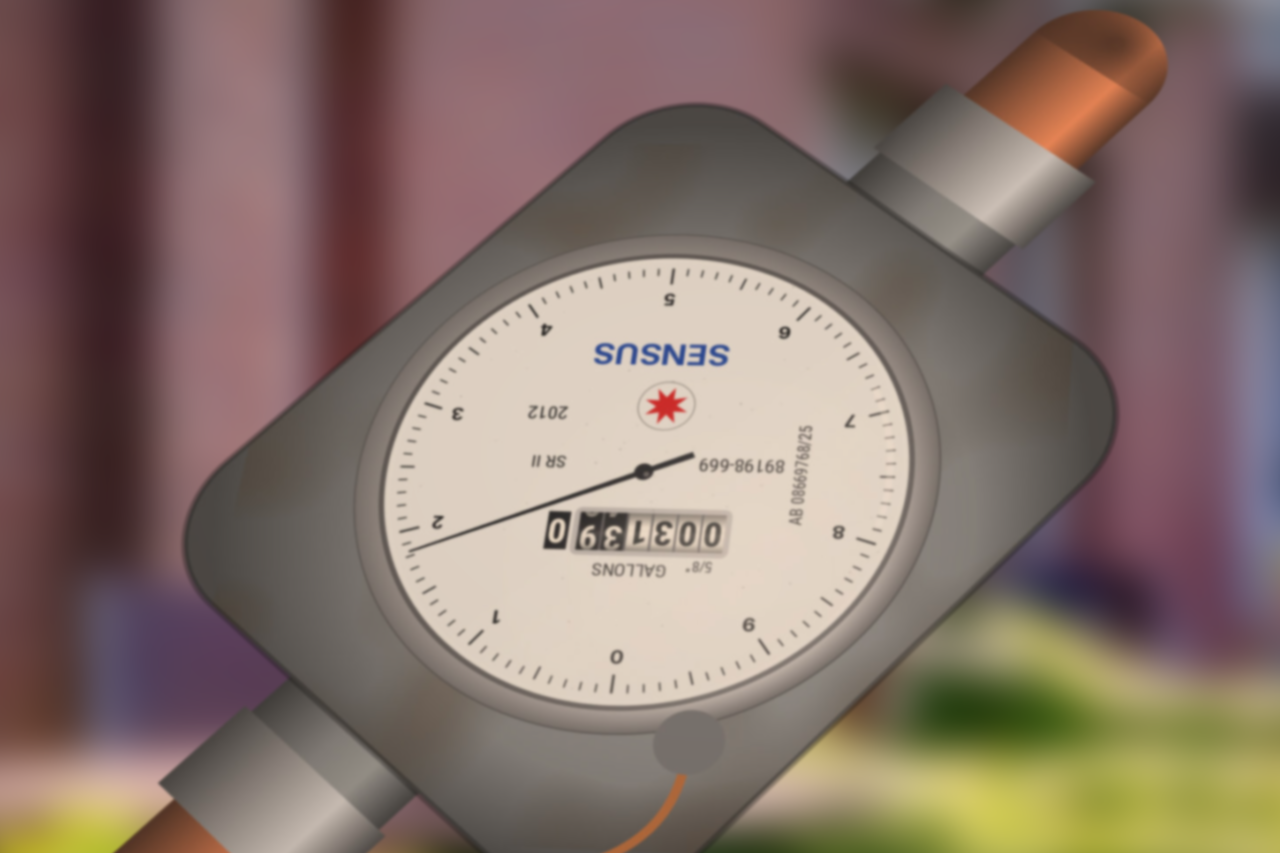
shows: 31391.8 gal
